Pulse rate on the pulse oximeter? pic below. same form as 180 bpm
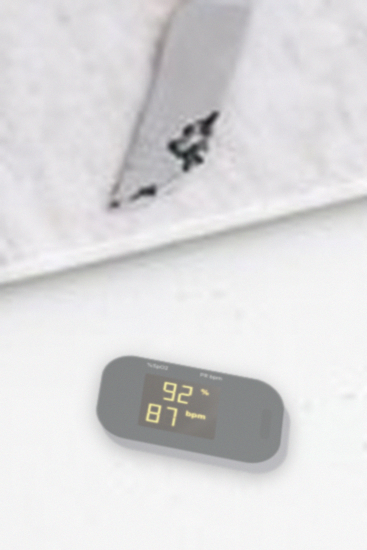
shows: 87 bpm
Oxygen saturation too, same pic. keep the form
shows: 92 %
